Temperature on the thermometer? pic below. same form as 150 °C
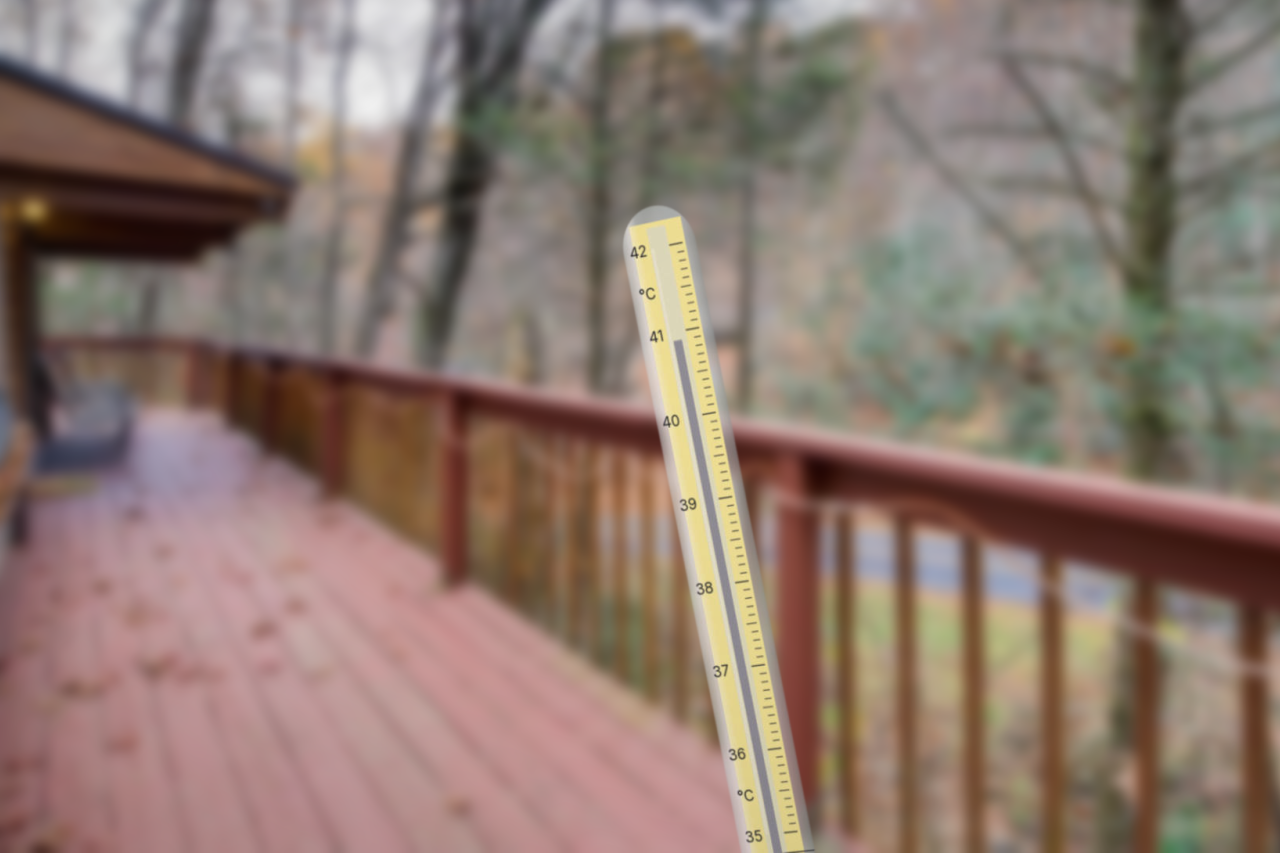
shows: 40.9 °C
